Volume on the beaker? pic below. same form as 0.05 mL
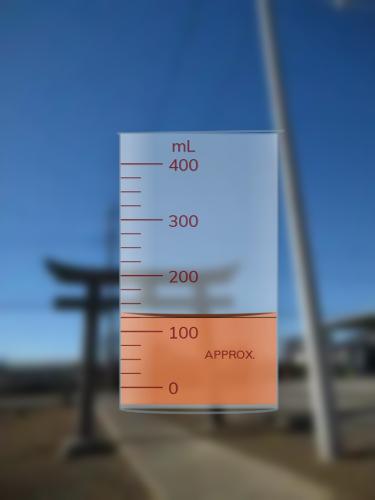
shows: 125 mL
